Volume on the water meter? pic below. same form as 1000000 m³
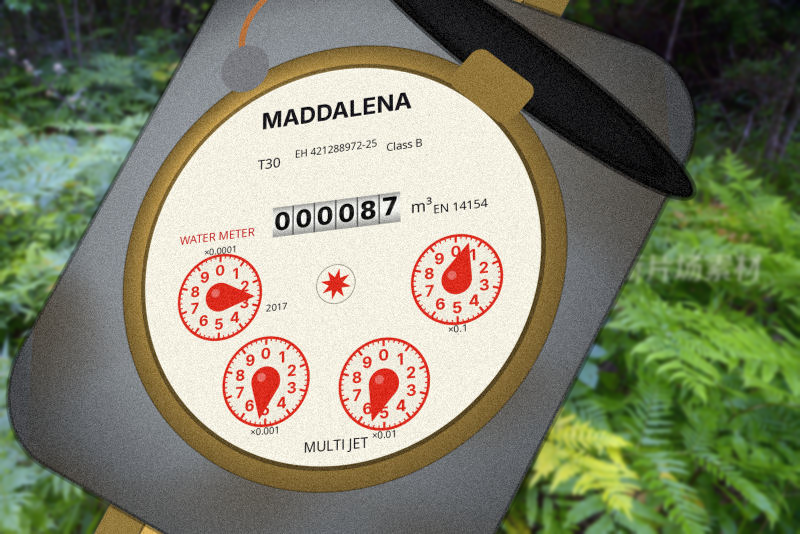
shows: 87.0552 m³
